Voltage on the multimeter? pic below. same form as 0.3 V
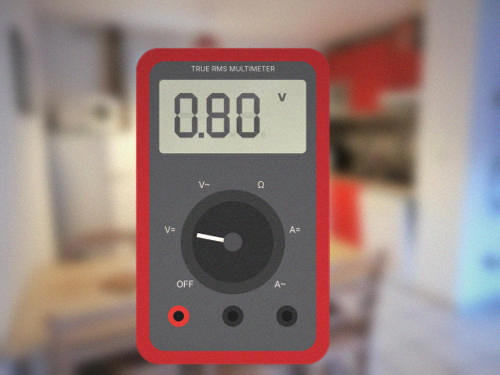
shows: 0.80 V
